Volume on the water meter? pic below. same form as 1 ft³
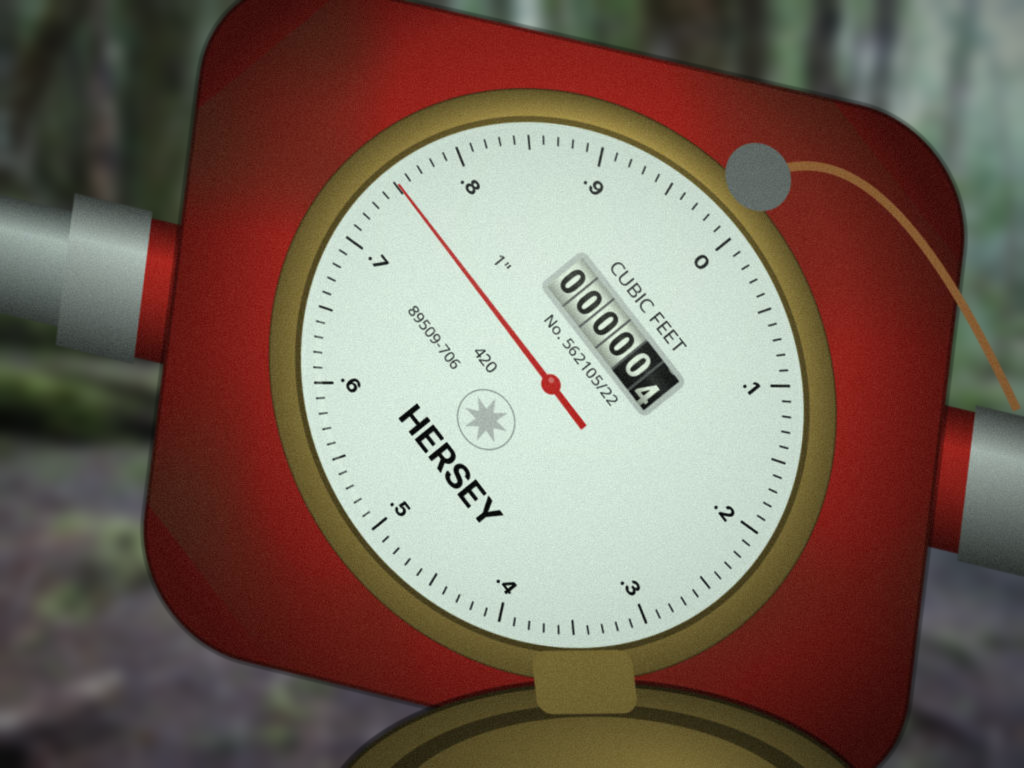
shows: 3.75 ft³
